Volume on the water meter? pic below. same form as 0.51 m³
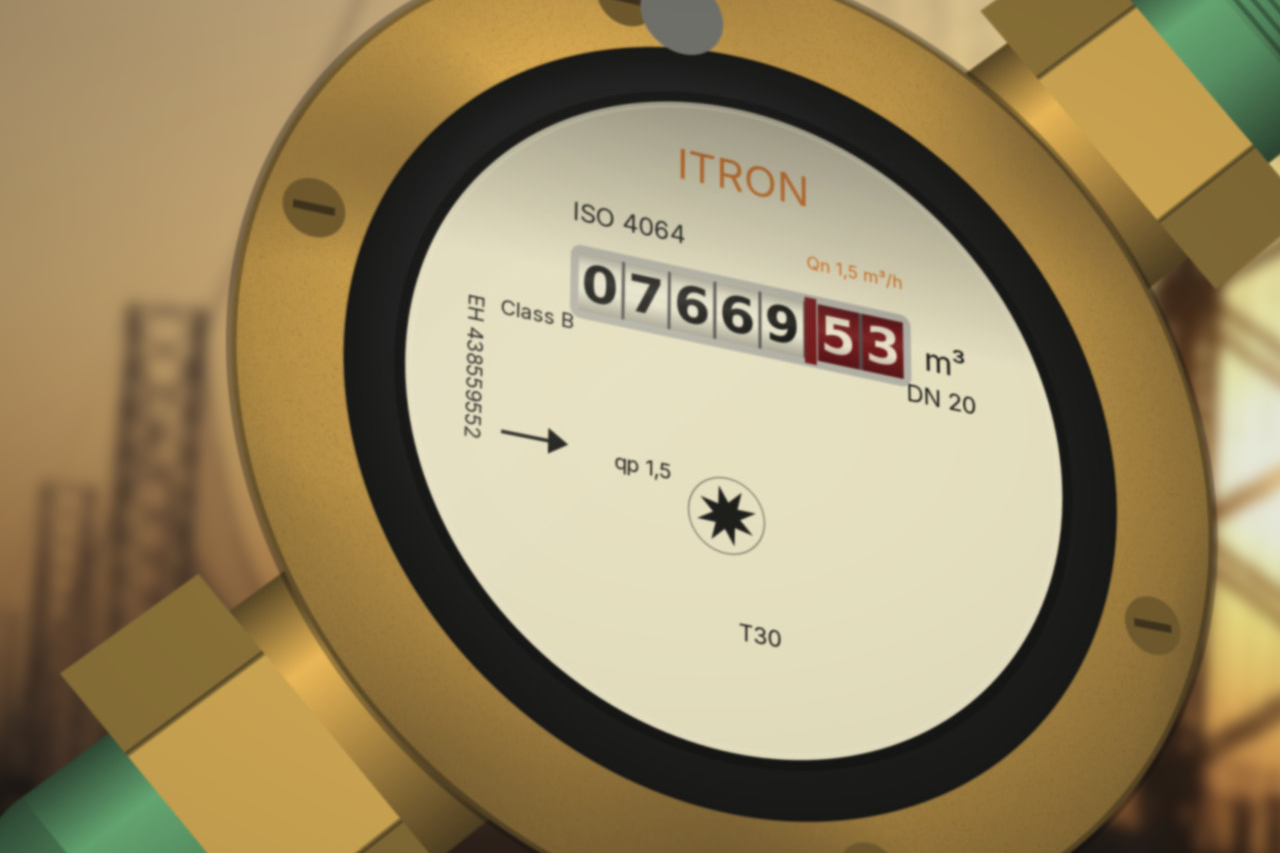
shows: 7669.53 m³
